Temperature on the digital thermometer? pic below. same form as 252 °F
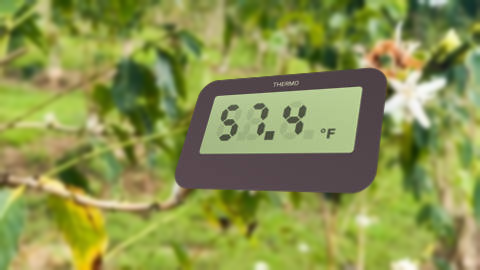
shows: 57.4 °F
